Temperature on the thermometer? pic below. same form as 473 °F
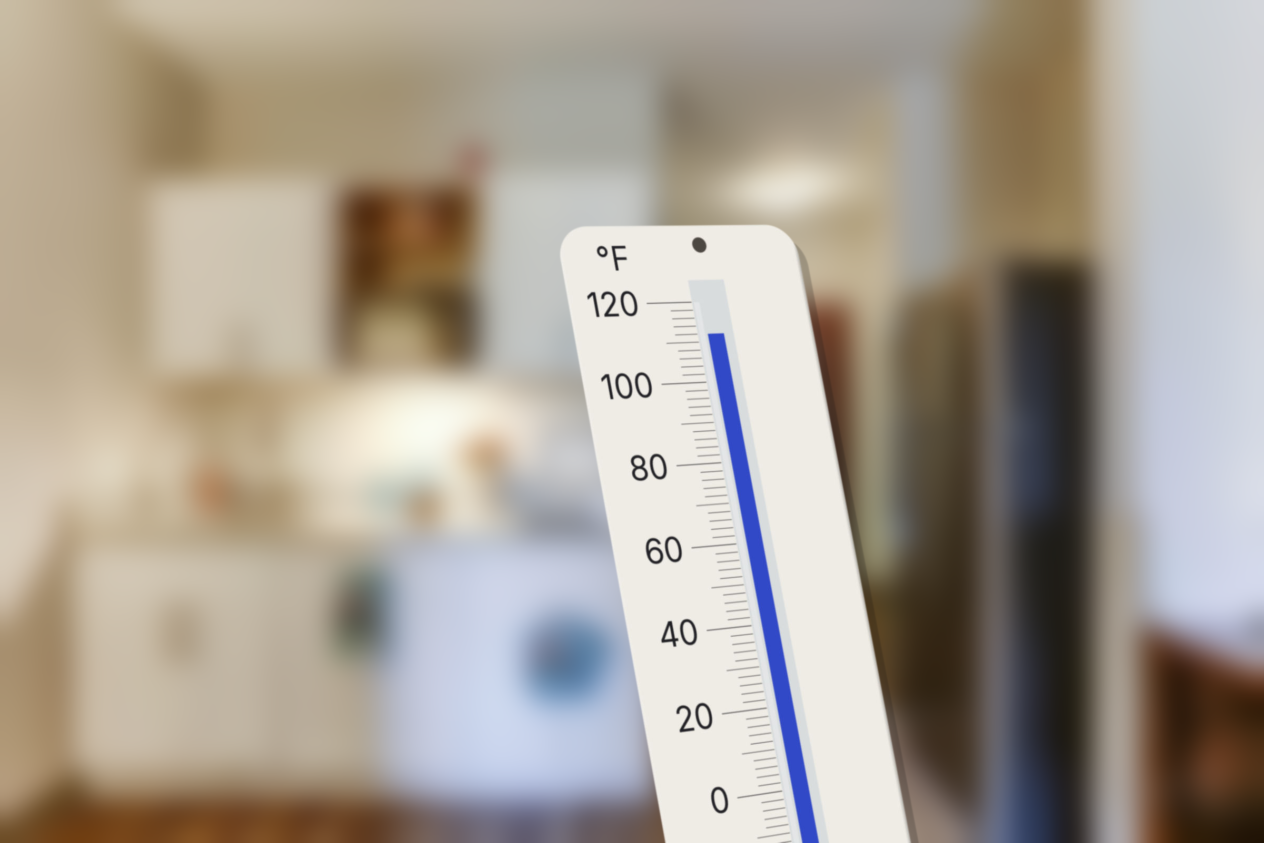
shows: 112 °F
